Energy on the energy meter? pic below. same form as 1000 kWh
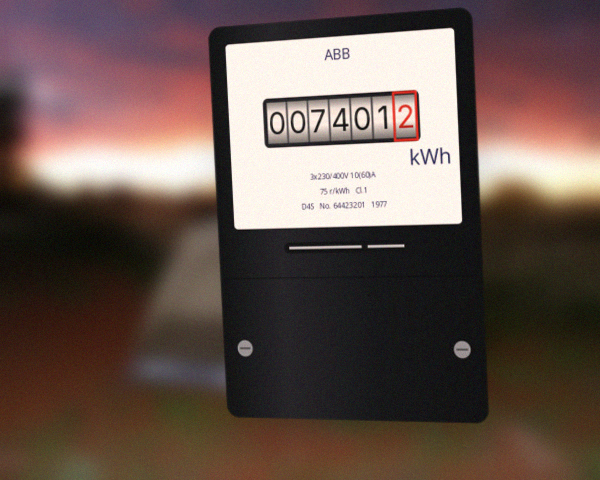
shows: 7401.2 kWh
